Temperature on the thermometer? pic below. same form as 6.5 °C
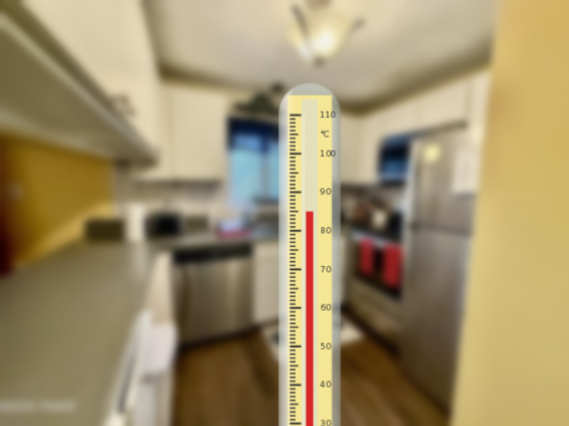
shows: 85 °C
